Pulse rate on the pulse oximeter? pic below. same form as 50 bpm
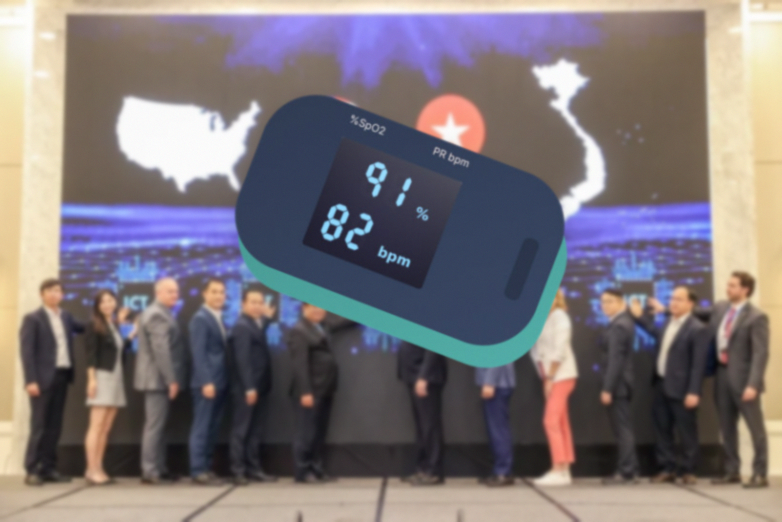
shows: 82 bpm
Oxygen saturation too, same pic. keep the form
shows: 91 %
